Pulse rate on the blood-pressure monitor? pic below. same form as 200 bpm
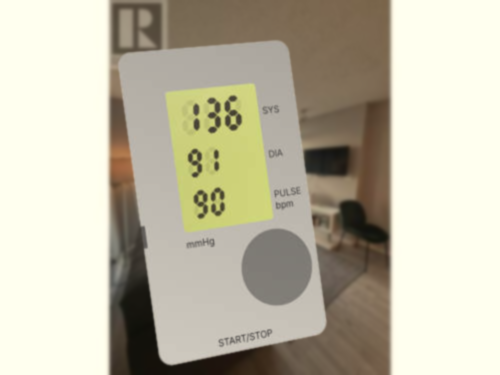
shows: 90 bpm
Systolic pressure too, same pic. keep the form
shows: 136 mmHg
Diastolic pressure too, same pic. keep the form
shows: 91 mmHg
